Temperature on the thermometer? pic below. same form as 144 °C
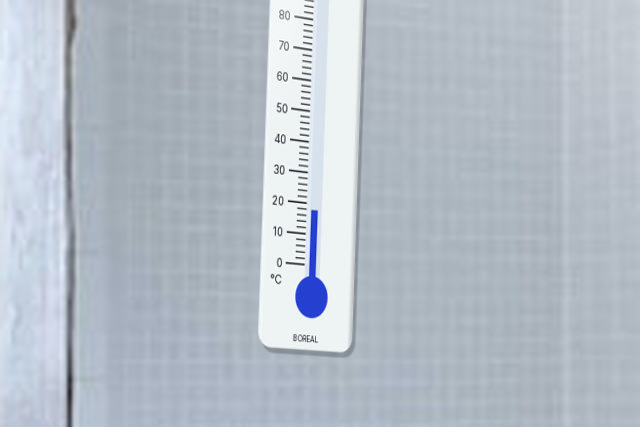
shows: 18 °C
